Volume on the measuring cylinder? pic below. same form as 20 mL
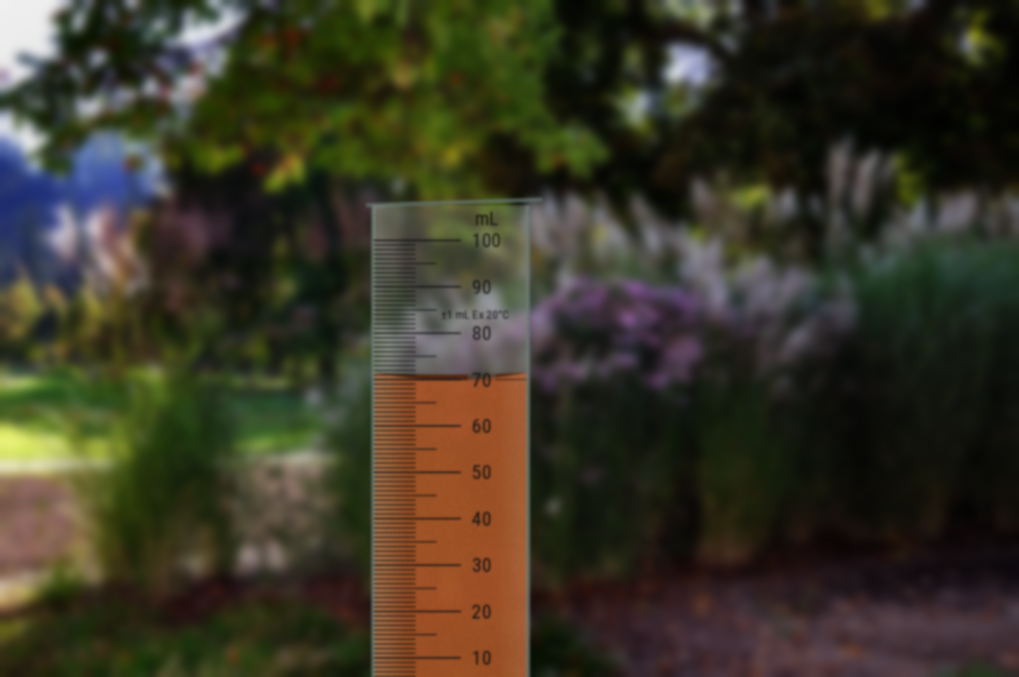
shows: 70 mL
